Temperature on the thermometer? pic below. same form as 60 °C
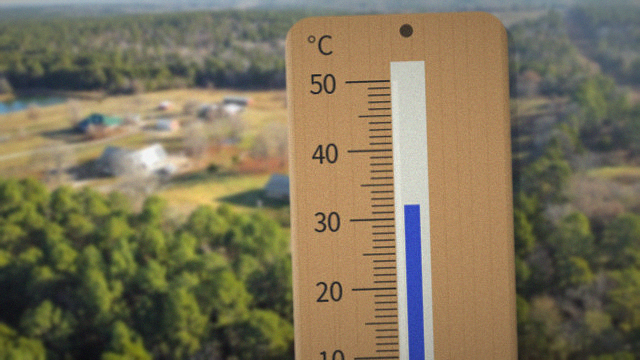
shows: 32 °C
